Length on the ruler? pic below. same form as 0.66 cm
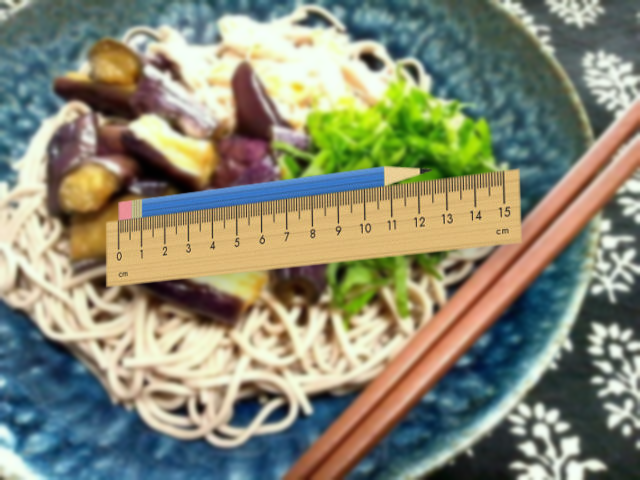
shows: 12.5 cm
